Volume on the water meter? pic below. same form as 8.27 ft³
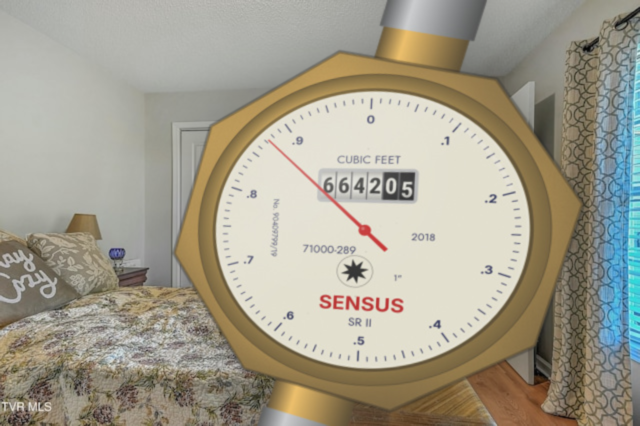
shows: 664204.87 ft³
